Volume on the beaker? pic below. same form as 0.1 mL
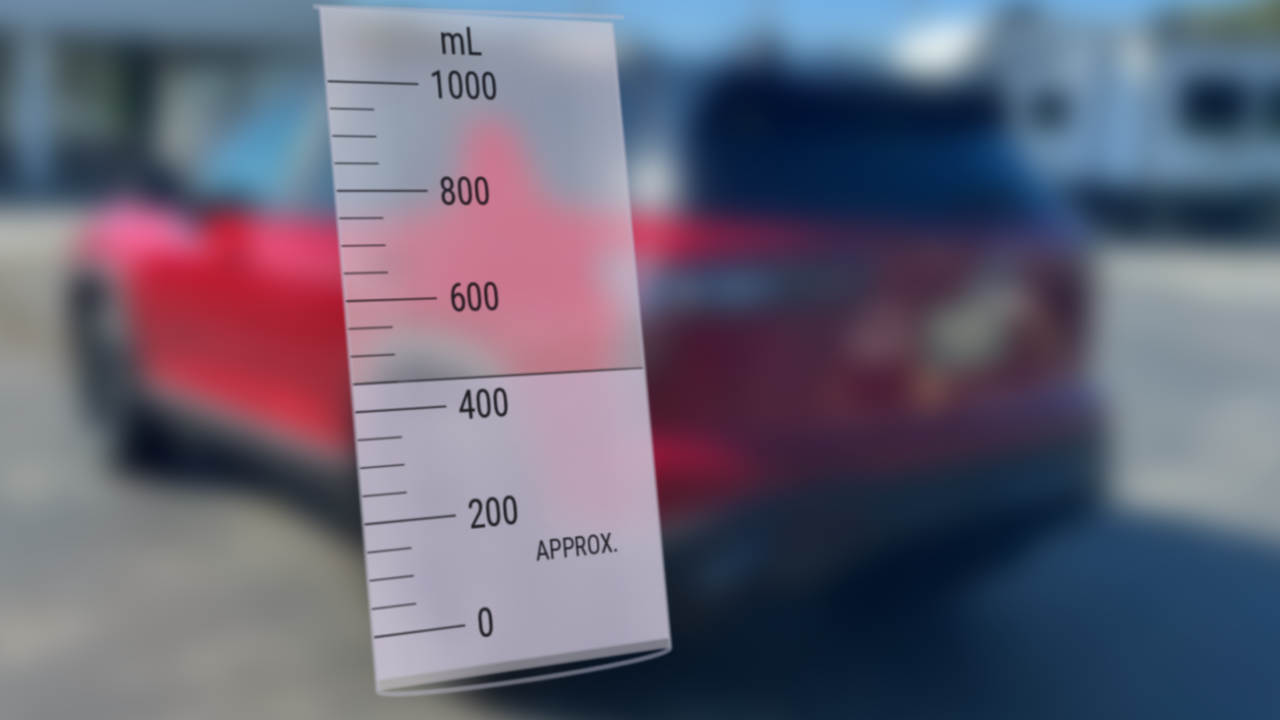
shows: 450 mL
